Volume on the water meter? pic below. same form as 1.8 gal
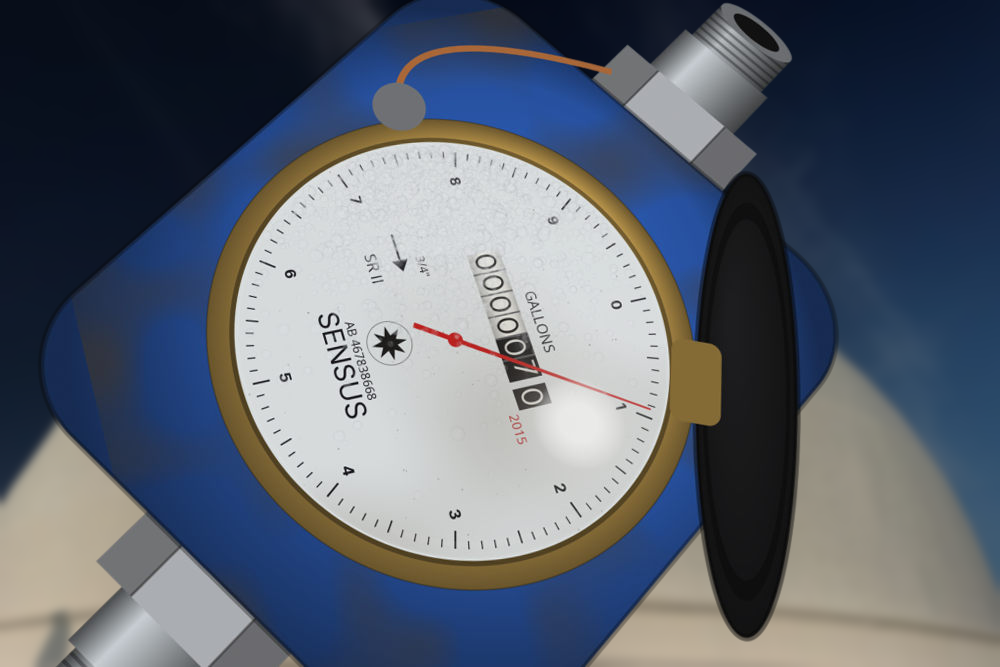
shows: 70.9 gal
